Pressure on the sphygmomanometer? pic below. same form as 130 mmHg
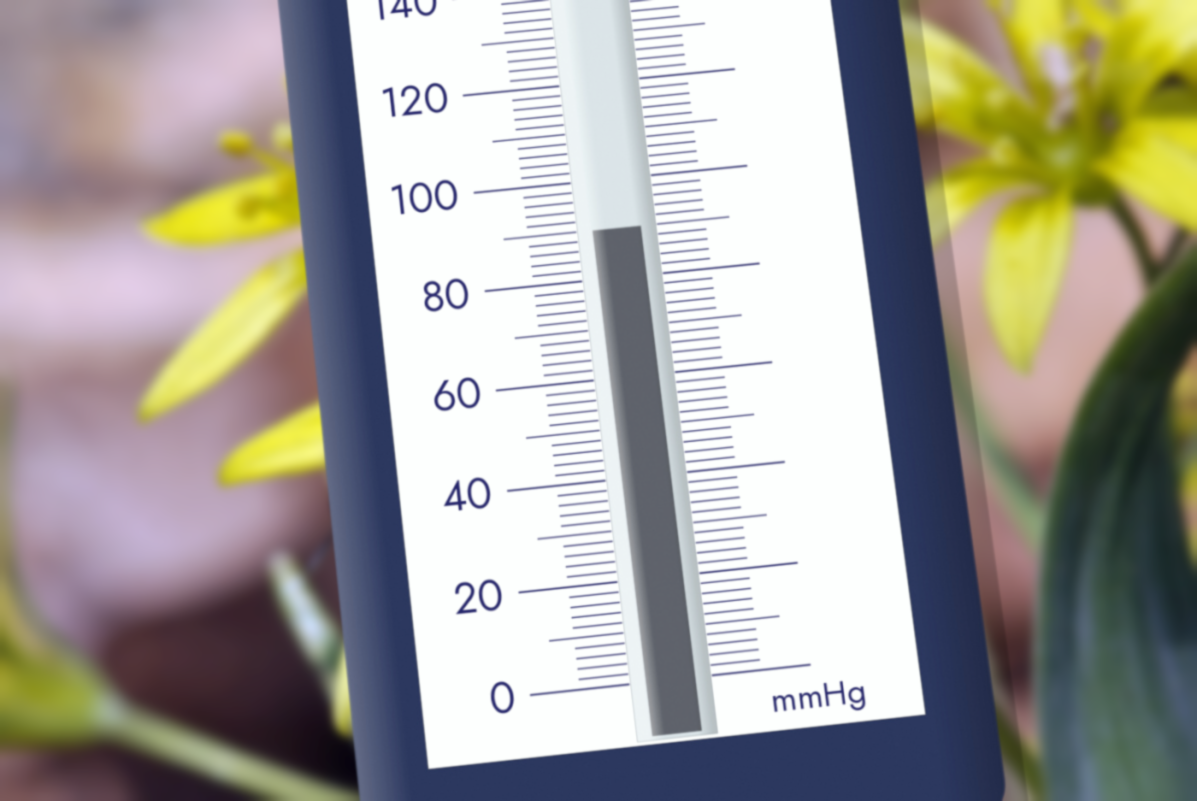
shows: 90 mmHg
